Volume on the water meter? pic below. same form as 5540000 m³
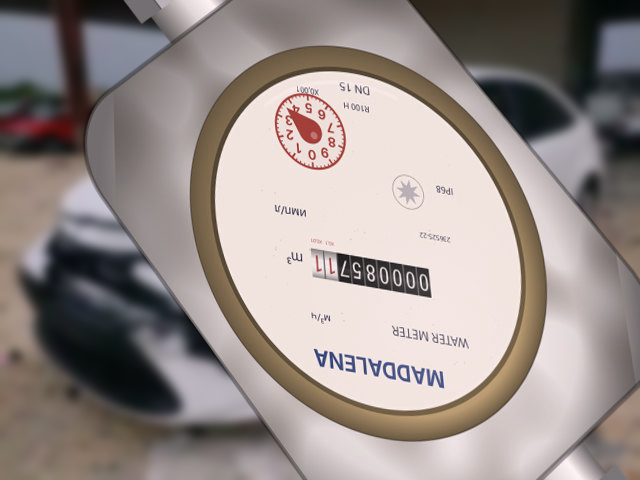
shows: 857.113 m³
